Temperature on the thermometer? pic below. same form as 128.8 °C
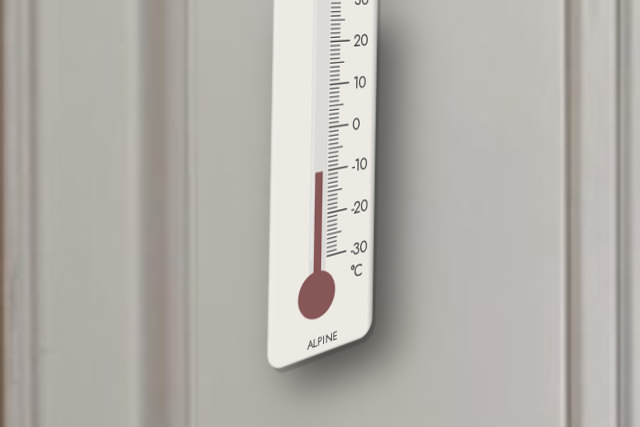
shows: -10 °C
